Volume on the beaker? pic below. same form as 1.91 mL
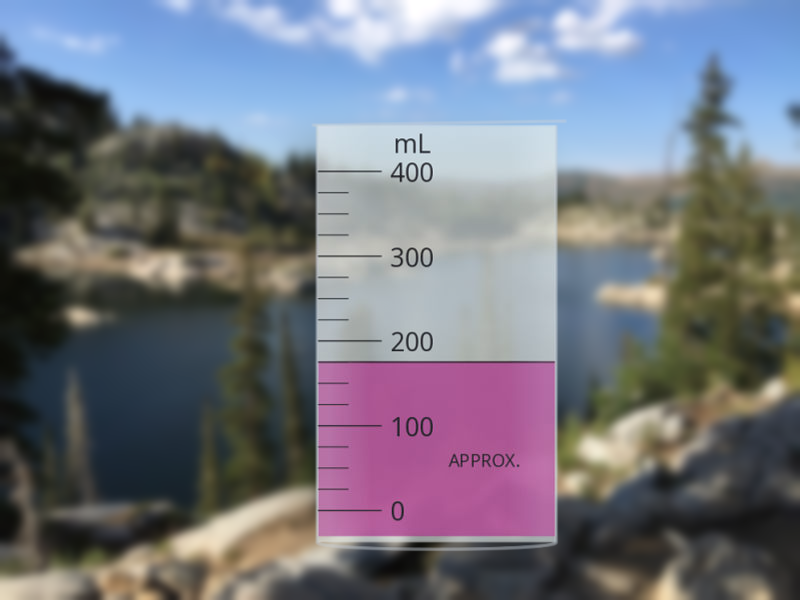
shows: 175 mL
